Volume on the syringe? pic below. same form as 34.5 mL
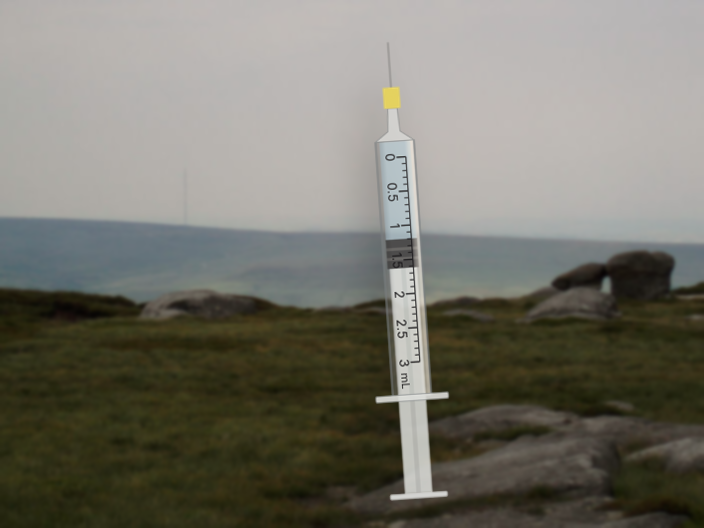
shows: 1.2 mL
